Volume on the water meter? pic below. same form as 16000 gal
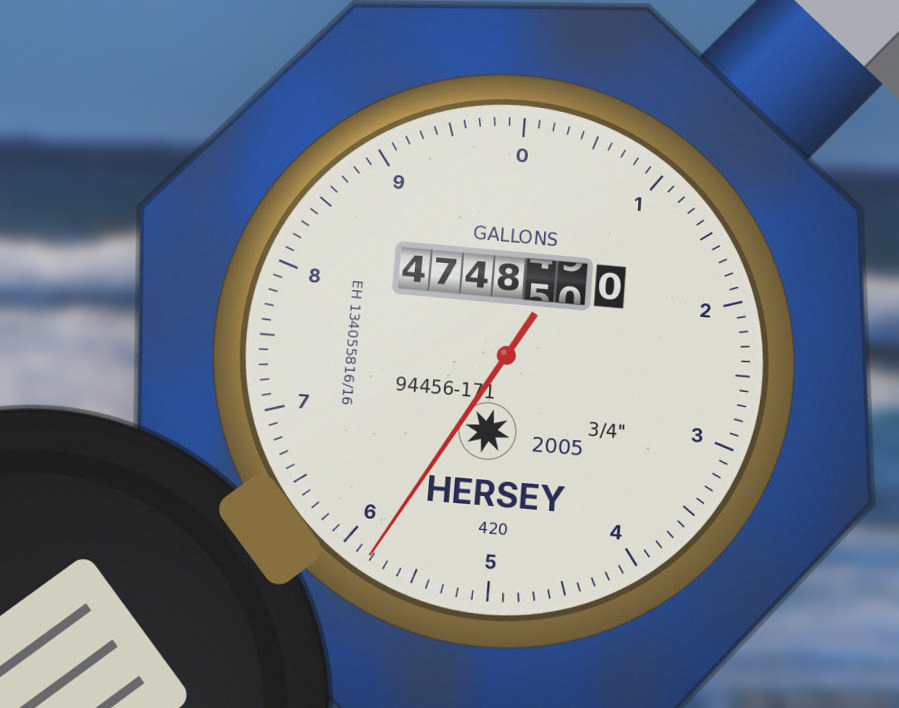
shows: 4748495.8 gal
